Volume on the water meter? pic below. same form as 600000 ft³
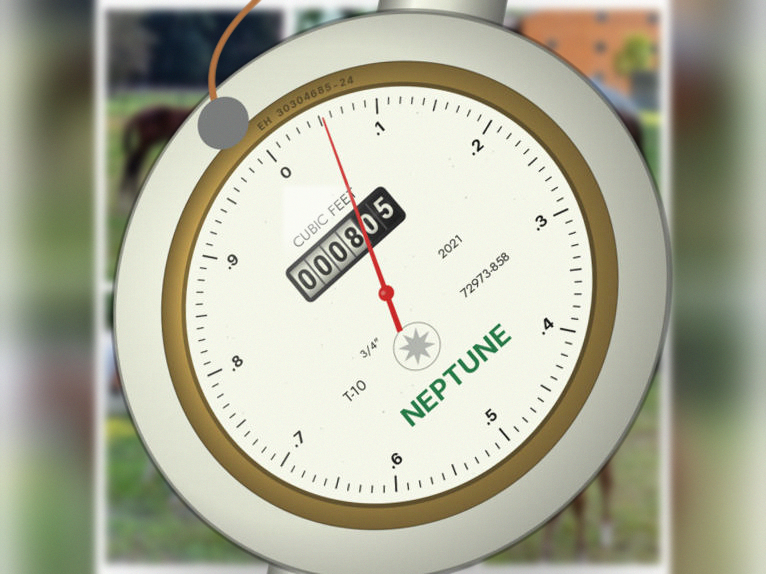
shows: 805.05 ft³
